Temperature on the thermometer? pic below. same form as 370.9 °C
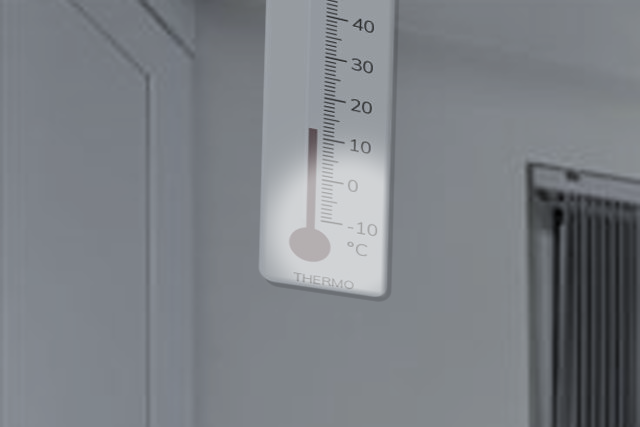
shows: 12 °C
